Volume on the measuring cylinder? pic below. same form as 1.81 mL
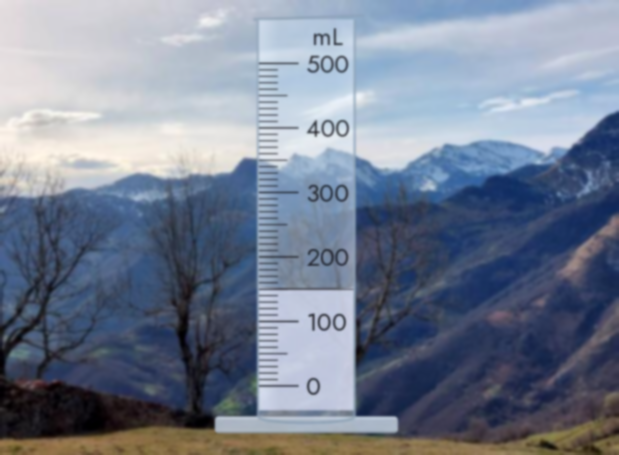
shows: 150 mL
